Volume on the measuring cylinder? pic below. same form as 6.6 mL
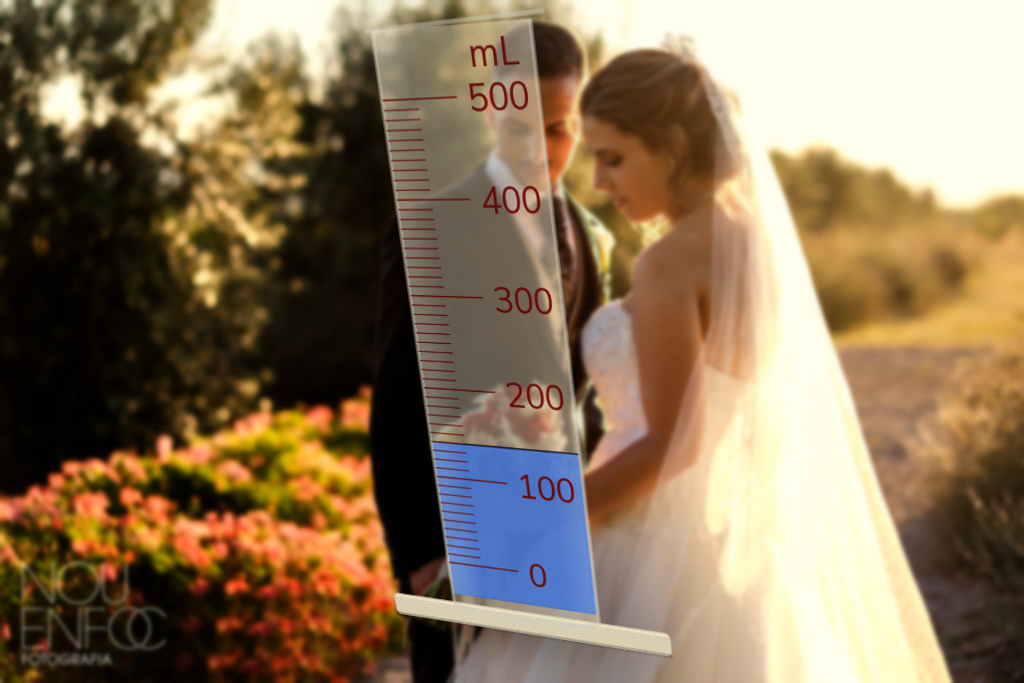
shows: 140 mL
